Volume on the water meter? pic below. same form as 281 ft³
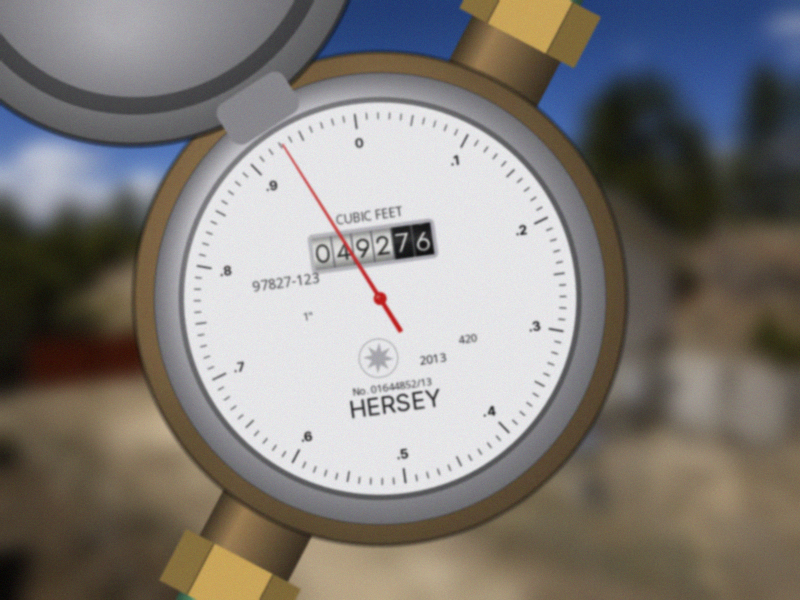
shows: 49275.93 ft³
